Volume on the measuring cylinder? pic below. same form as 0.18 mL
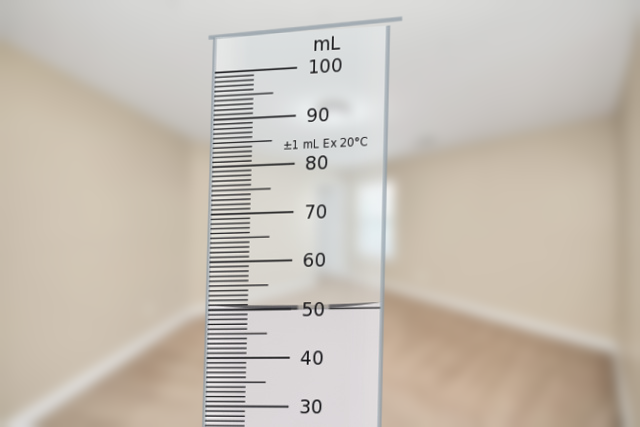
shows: 50 mL
